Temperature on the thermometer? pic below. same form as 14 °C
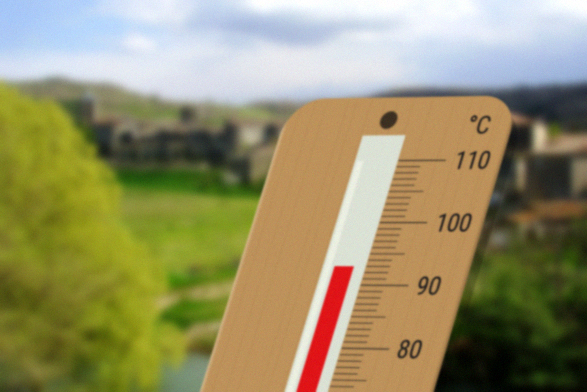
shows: 93 °C
